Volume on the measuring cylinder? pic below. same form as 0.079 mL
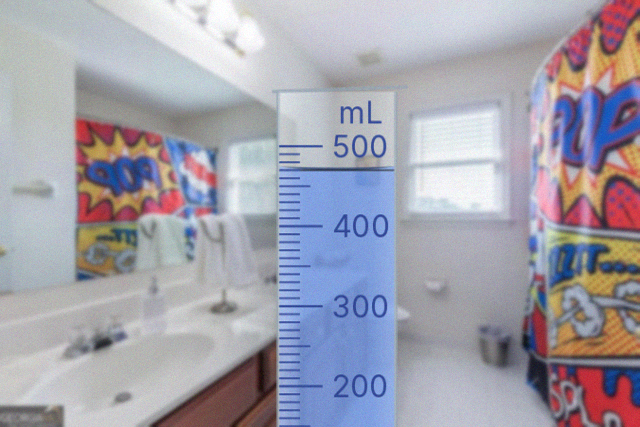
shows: 470 mL
